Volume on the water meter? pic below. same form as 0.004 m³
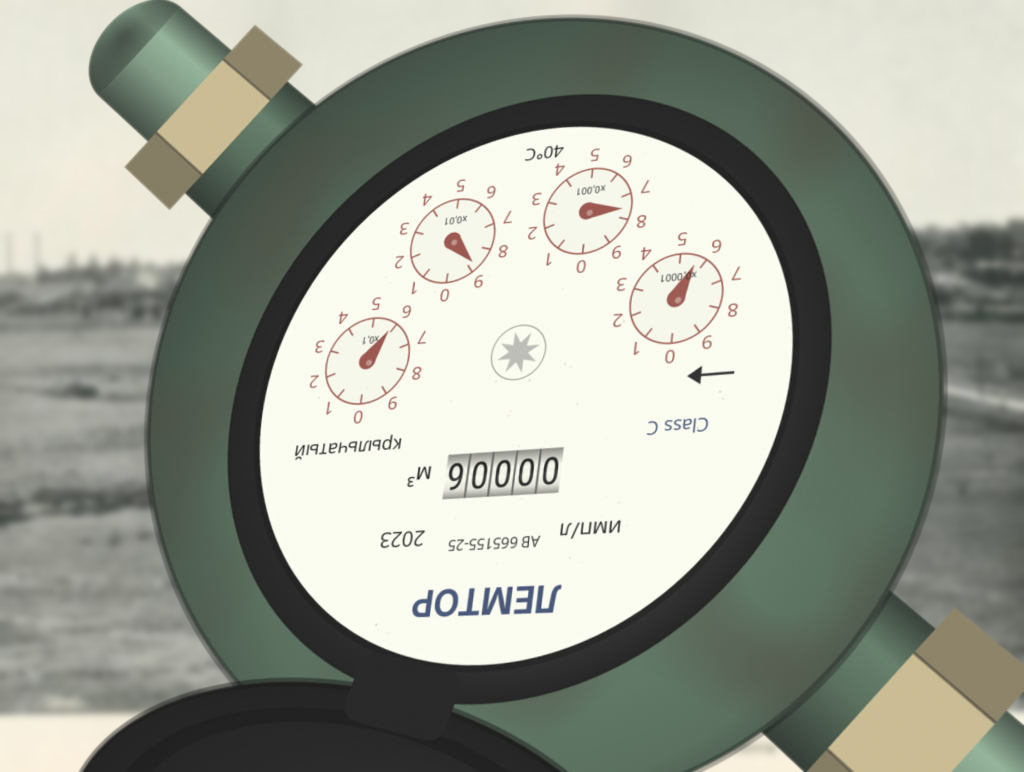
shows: 6.5875 m³
